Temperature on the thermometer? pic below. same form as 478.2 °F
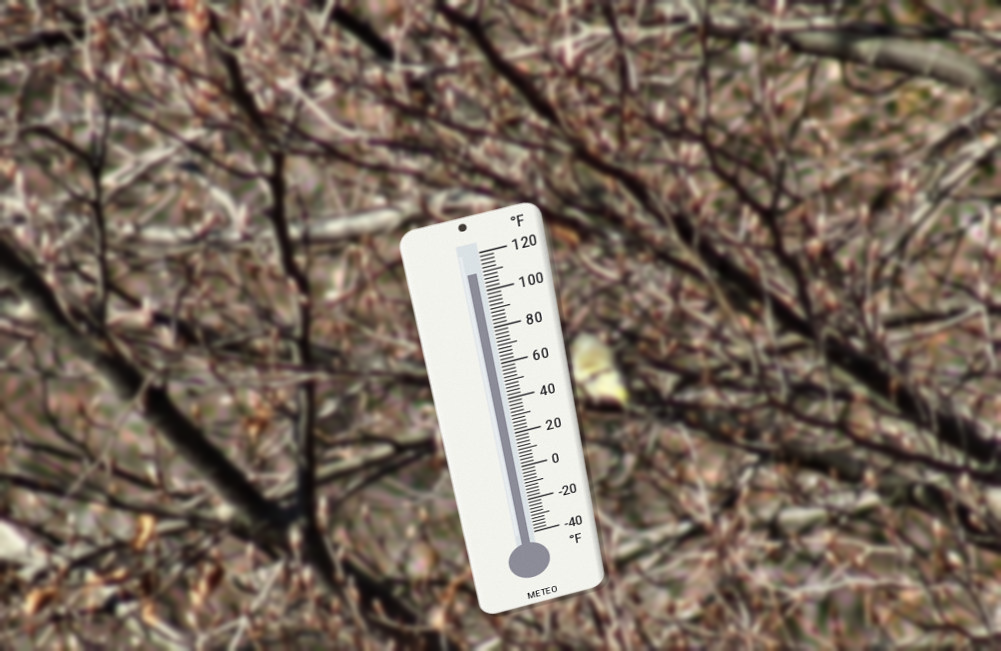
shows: 110 °F
